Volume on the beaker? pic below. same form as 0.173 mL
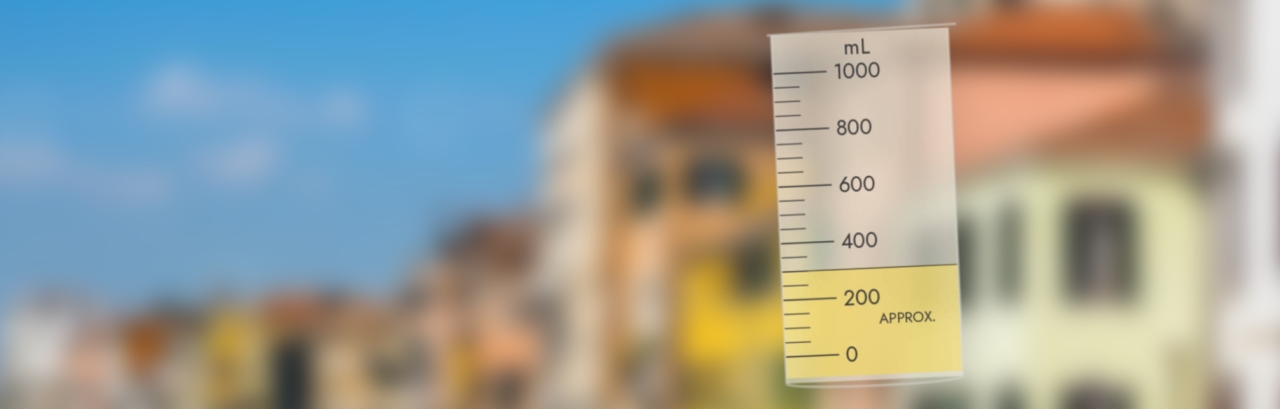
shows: 300 mL
